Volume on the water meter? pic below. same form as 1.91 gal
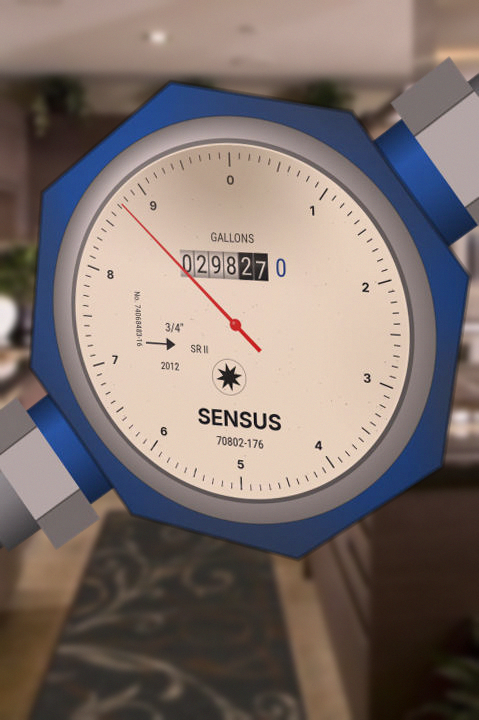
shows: 298268.7 gal
